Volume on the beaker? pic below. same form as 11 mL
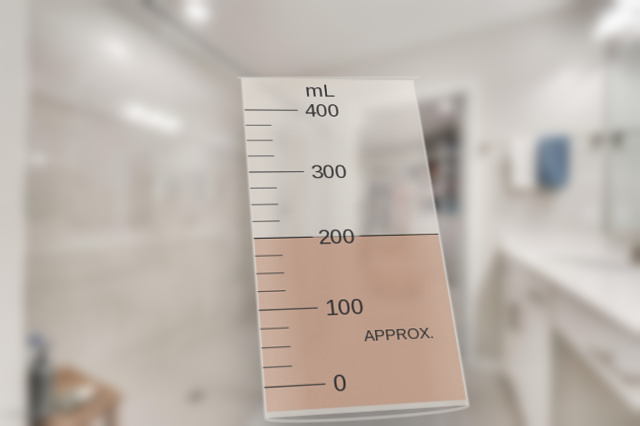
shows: 200 mL
